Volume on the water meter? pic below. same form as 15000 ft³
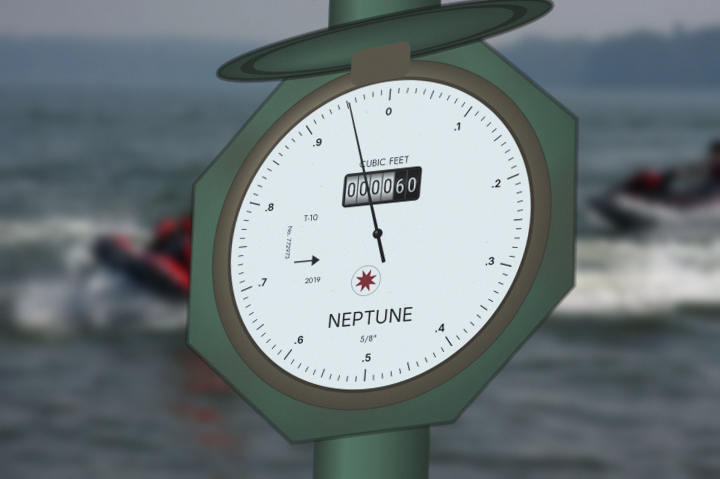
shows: 59.95 ft³
